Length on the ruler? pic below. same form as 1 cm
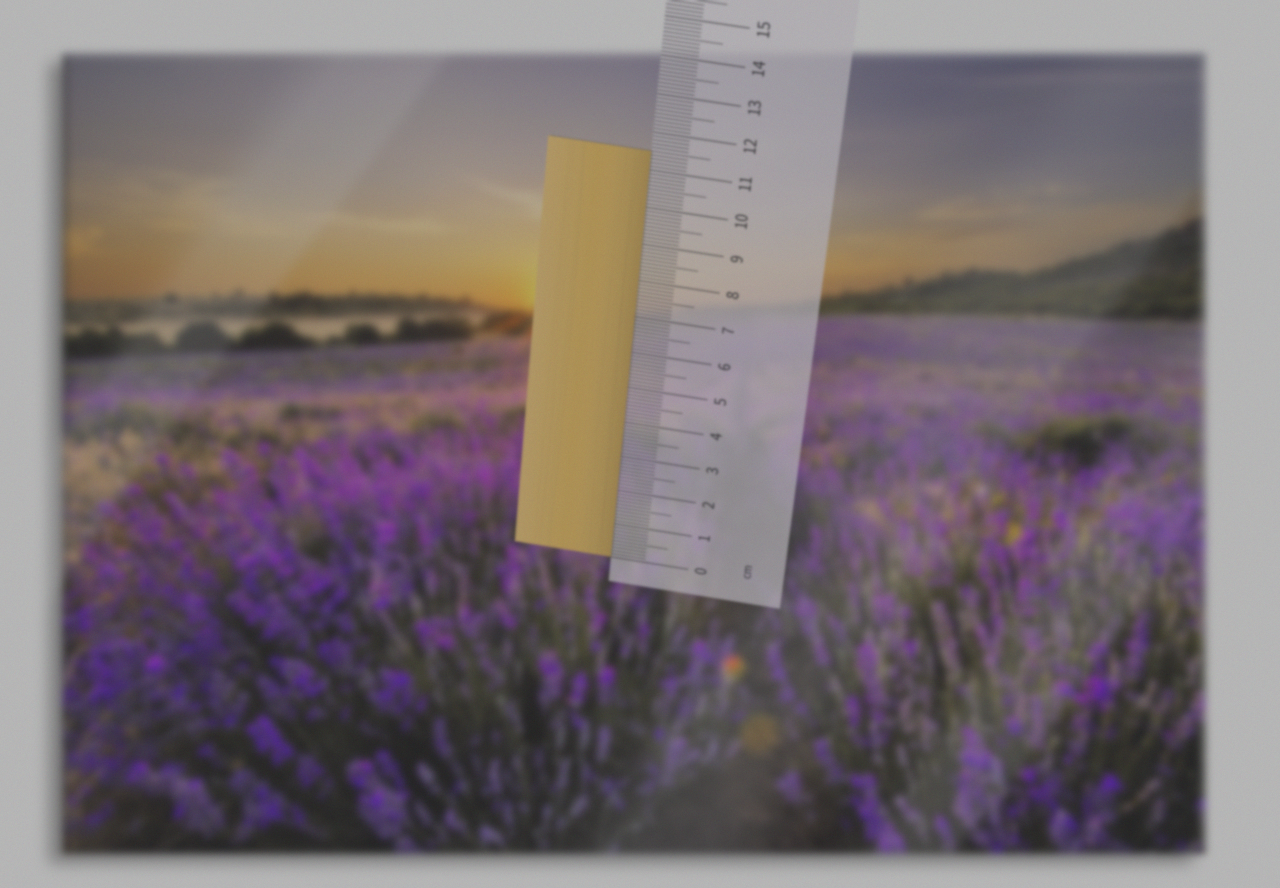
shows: 11.5 cm
